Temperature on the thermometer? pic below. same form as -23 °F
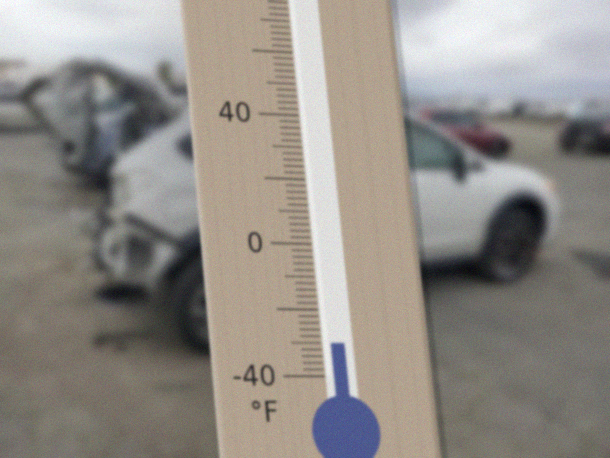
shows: -30 °F
